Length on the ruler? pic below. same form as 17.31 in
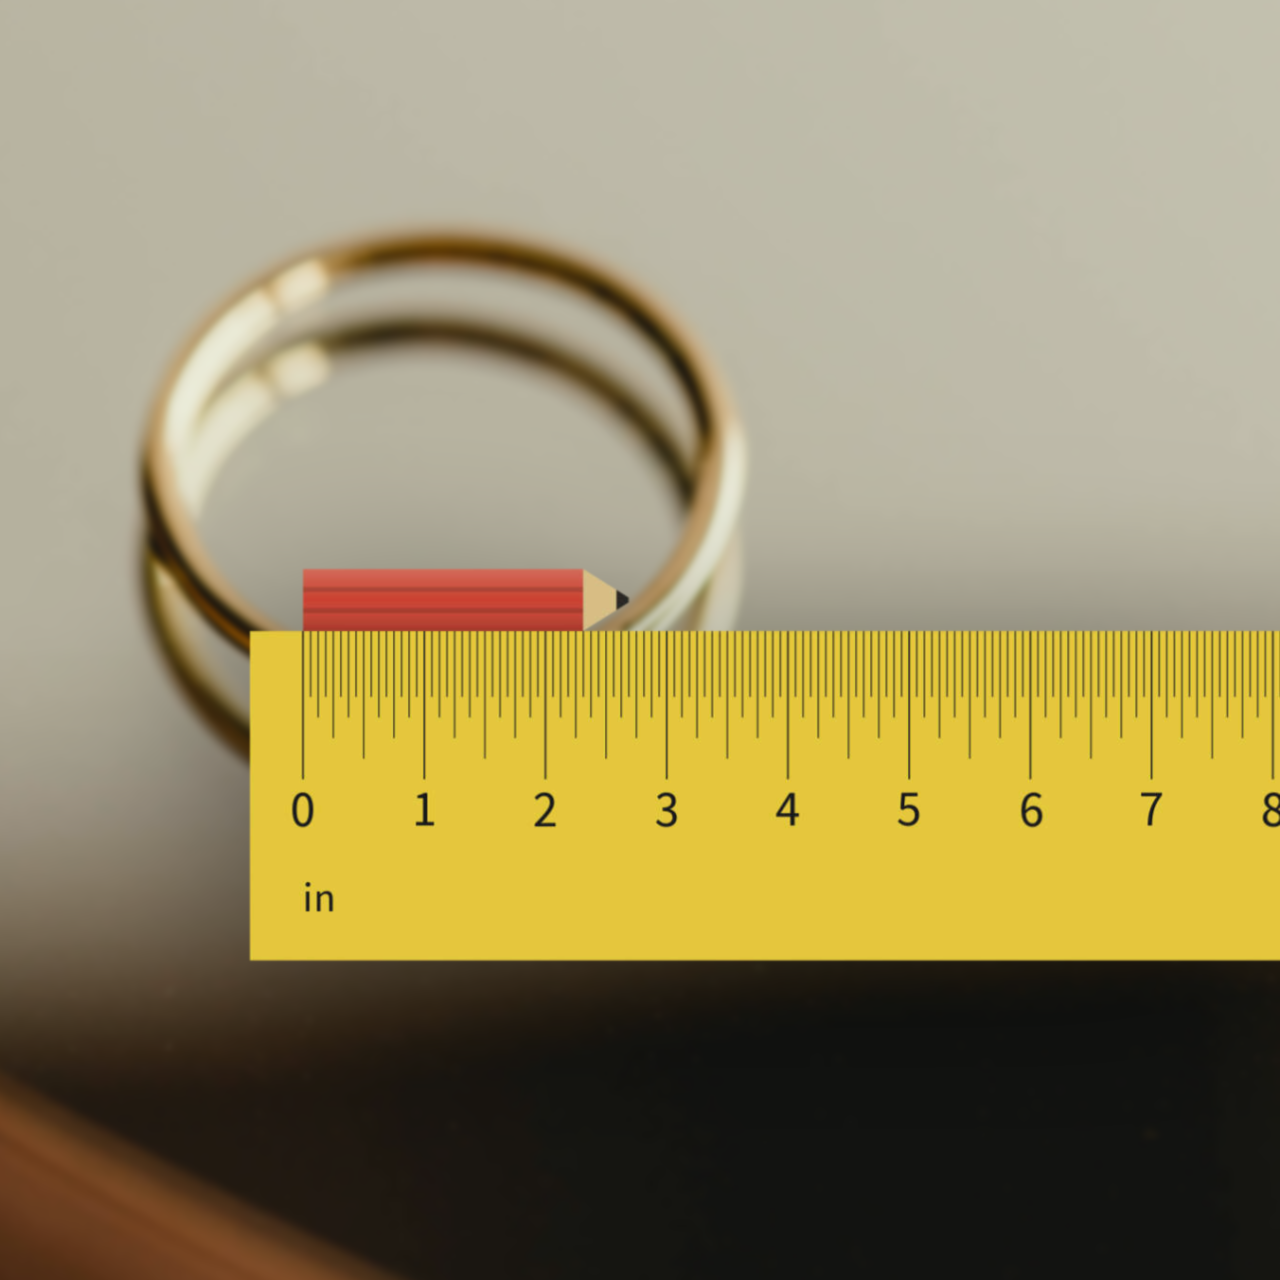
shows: 2.6875 in
